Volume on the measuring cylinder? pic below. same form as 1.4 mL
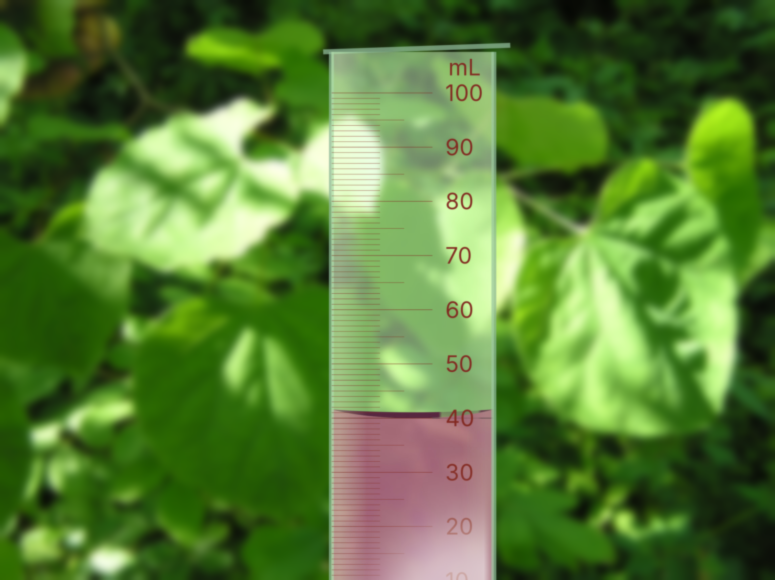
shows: 40 mL
